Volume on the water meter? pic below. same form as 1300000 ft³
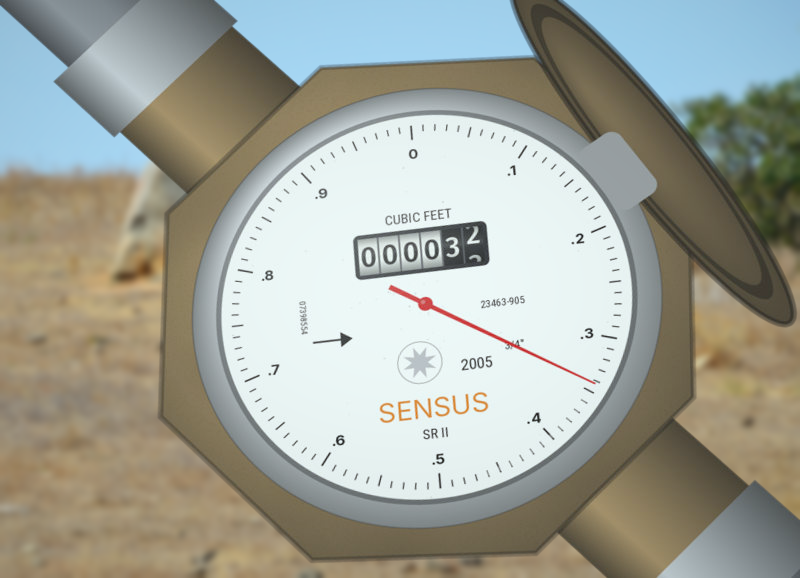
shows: 32.34 ft³
